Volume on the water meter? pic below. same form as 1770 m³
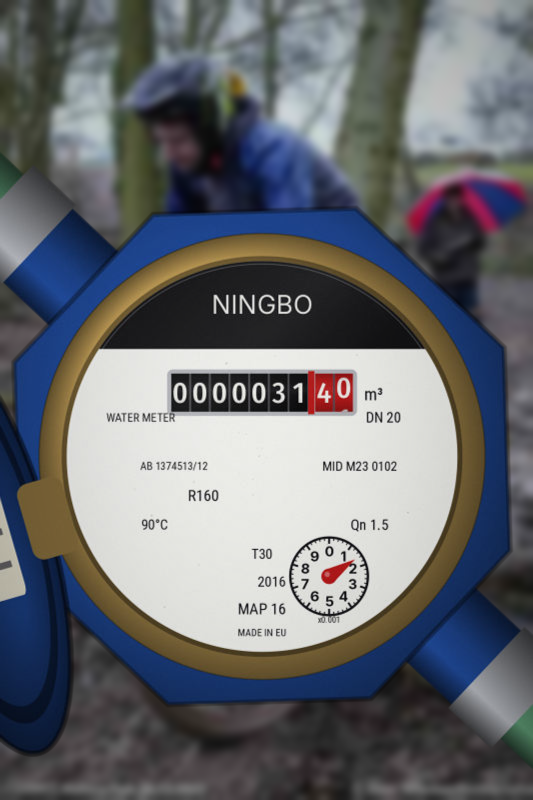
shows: 31.401 m³
